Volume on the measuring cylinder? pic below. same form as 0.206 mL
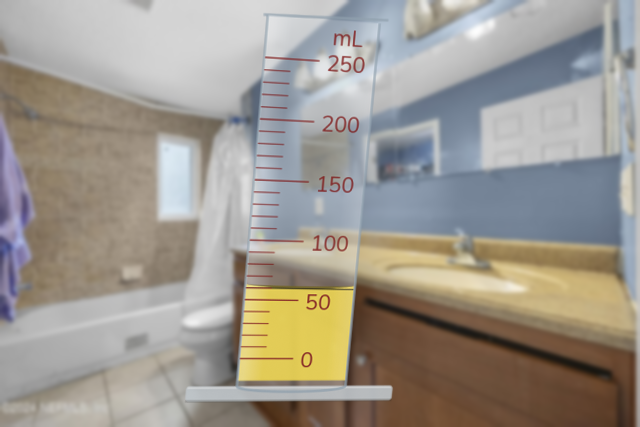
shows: 60 mL
